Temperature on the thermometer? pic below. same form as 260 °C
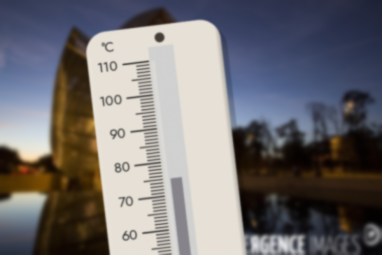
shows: 75 °C
